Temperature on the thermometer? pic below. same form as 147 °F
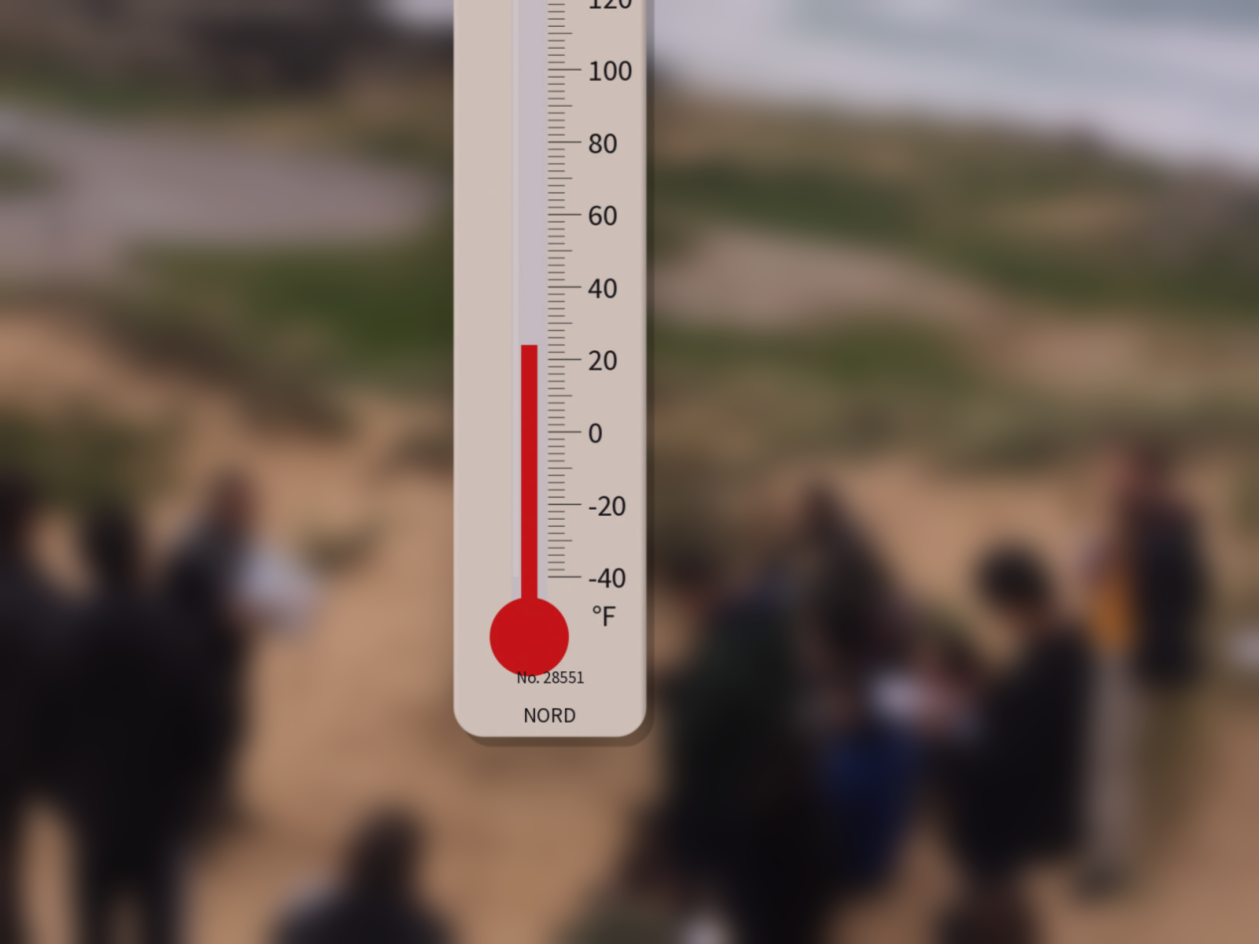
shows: 24 °F
